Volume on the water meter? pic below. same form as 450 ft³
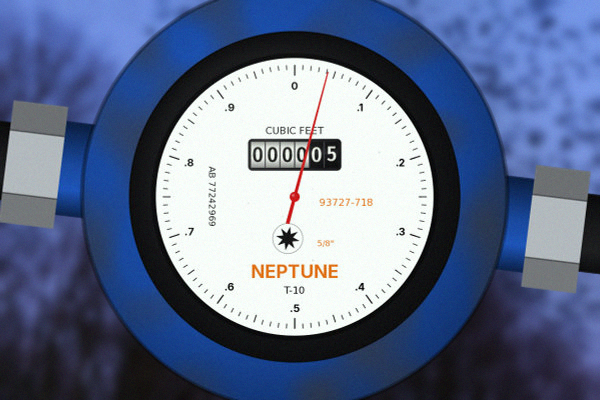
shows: 5.04 ft³
